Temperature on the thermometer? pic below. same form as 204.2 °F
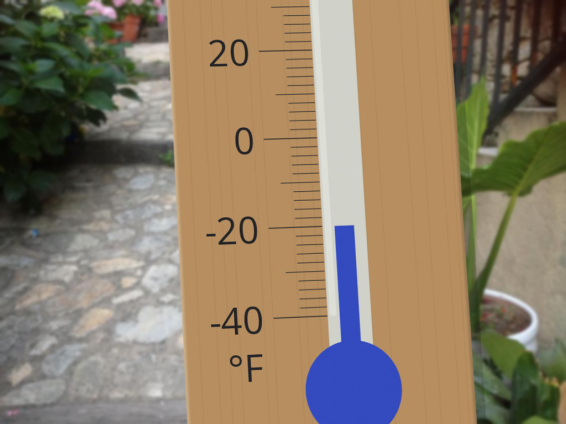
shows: -20 °F
